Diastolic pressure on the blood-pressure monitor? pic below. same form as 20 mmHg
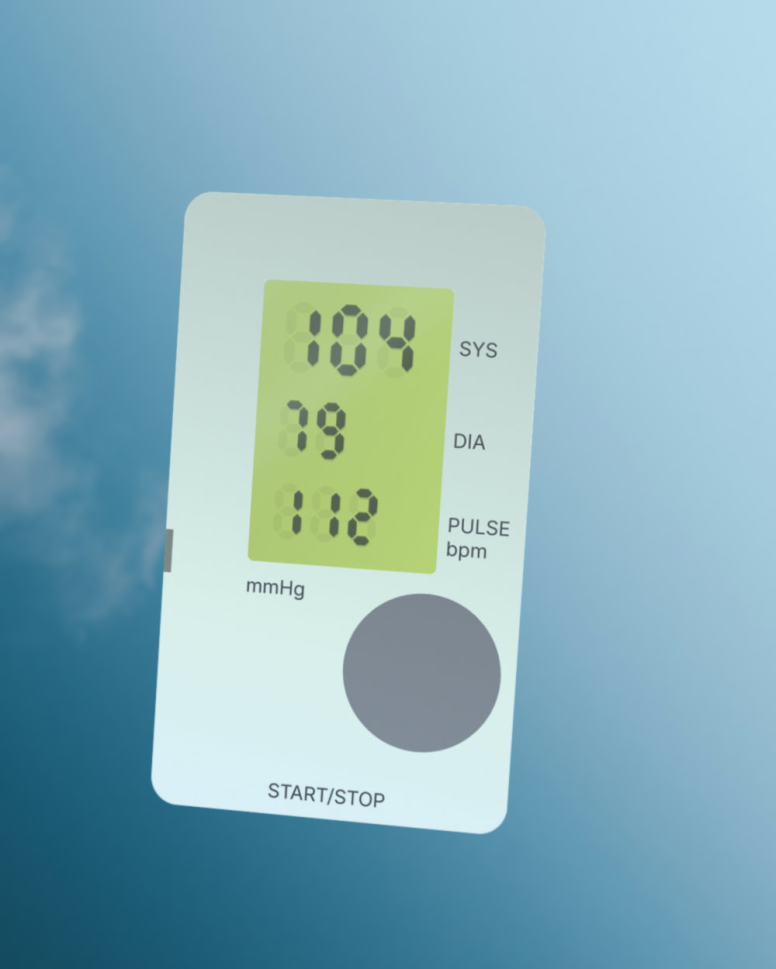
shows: 79 mmHg
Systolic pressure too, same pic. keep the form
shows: 104 mmHg
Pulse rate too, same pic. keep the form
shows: 112 bpm
